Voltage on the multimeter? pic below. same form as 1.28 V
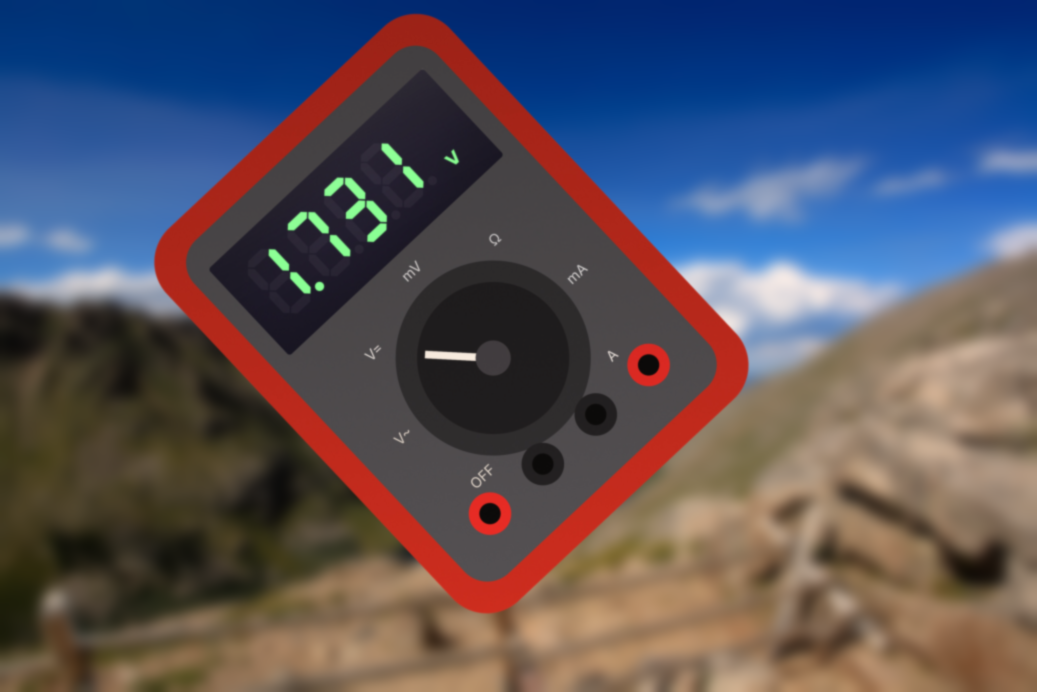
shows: 1.731 V
